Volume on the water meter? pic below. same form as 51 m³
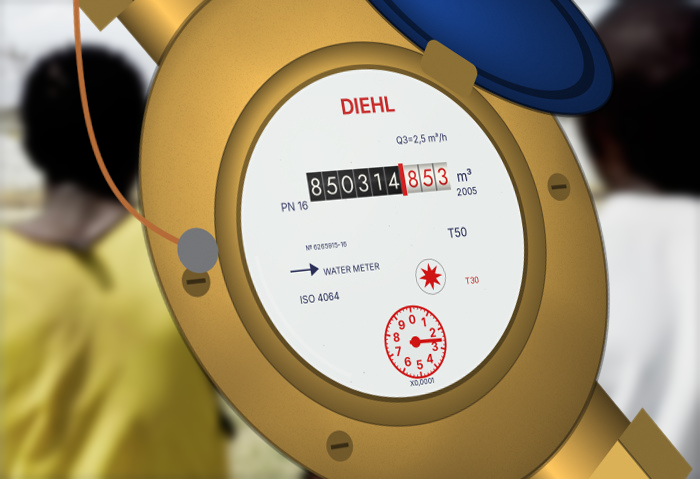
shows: 850314.8532 m³
